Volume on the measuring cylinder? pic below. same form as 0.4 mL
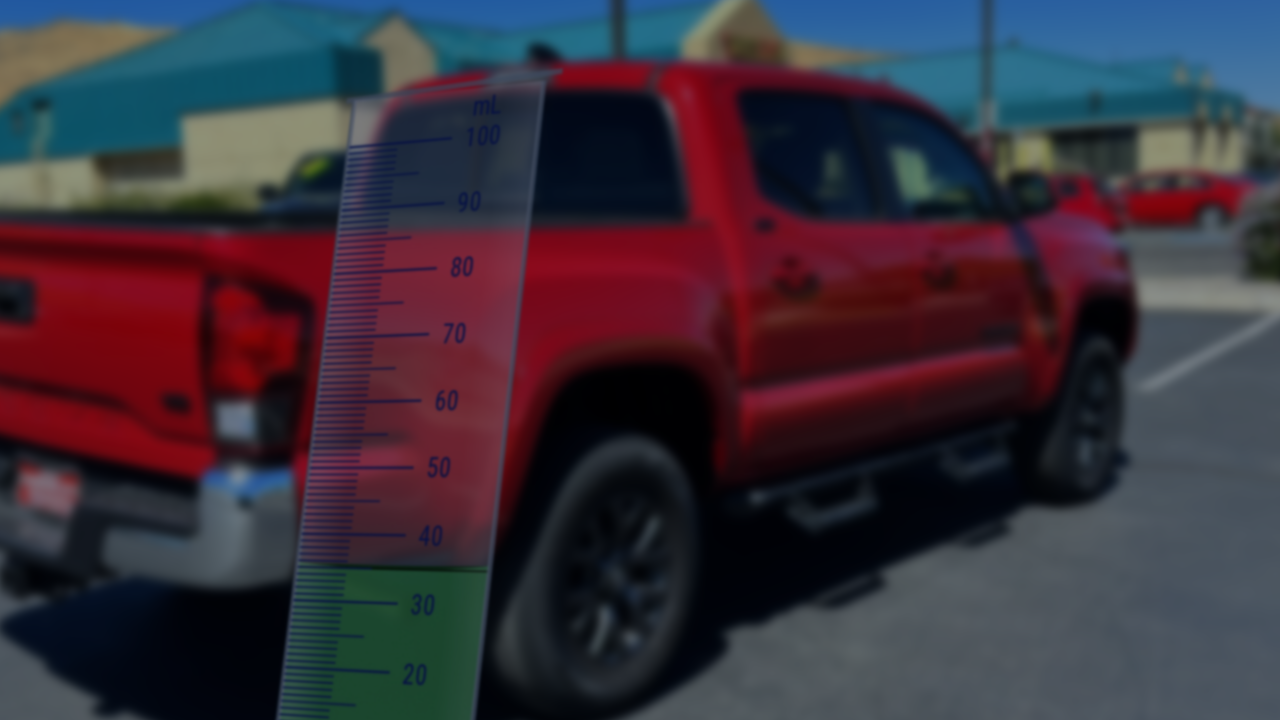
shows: 35 mL
